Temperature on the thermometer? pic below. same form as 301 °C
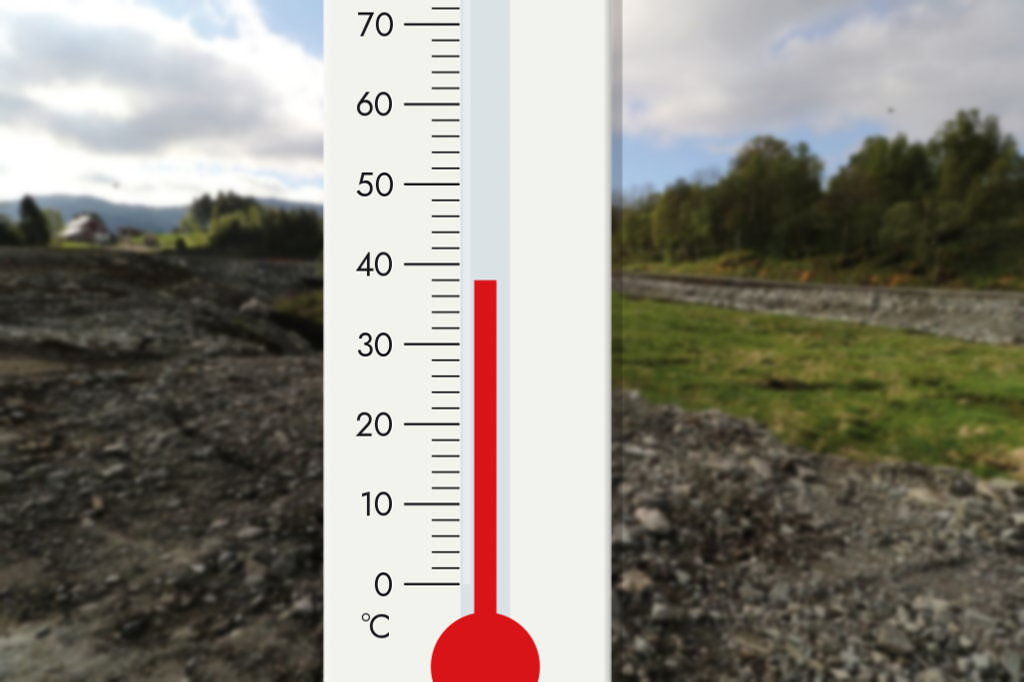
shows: 38 °C
